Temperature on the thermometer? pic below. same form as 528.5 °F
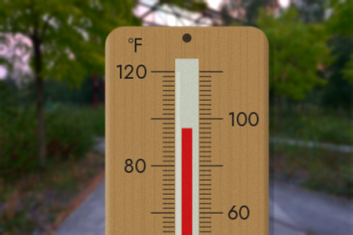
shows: 96 °F
